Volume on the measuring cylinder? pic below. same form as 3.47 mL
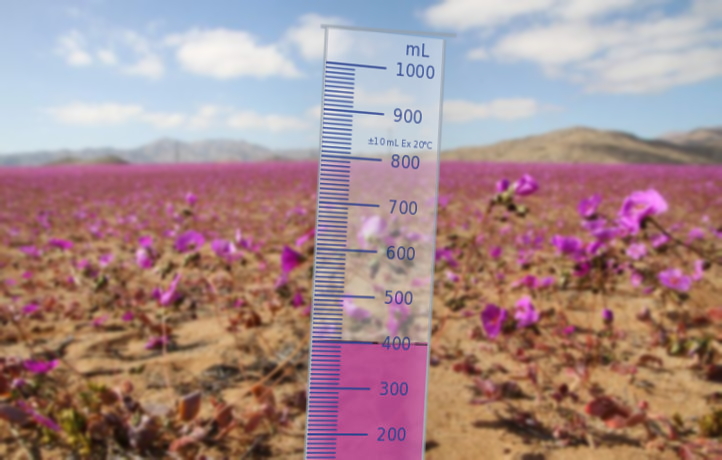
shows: 400 mL
